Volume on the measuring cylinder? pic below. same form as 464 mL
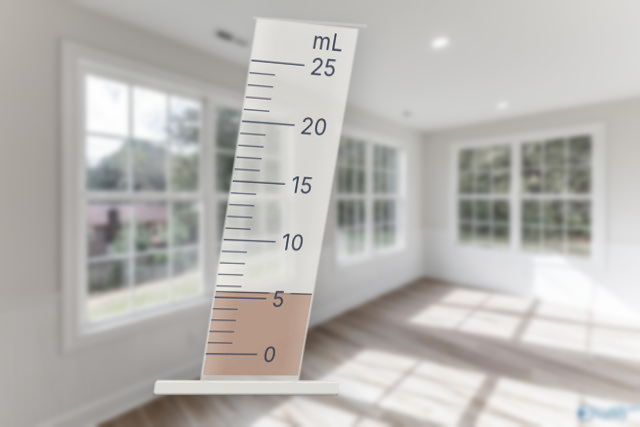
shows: 5.5 mL
